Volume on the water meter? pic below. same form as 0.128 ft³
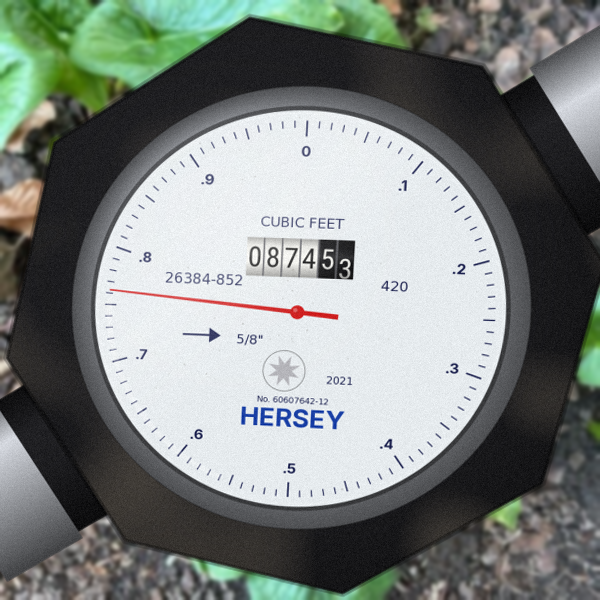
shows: 87452.76 ft³
